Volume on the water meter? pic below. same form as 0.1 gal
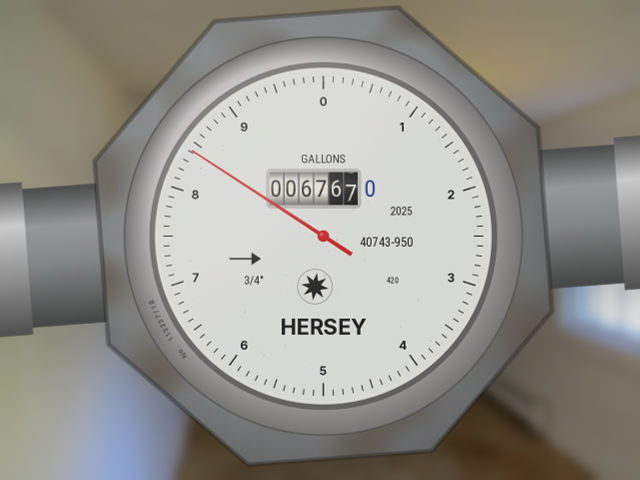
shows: 67668.4 gal
